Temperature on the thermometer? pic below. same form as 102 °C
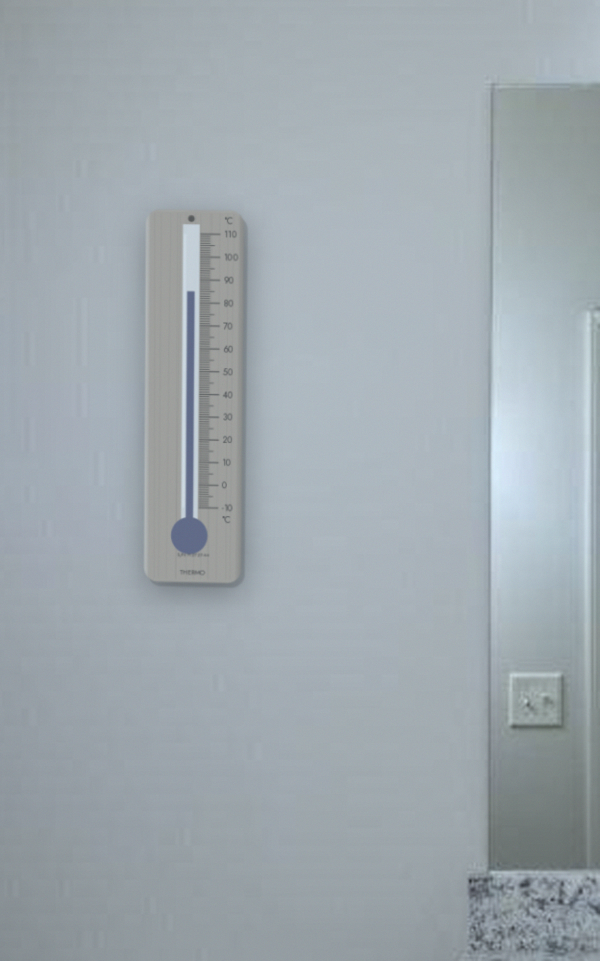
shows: 85 °C
